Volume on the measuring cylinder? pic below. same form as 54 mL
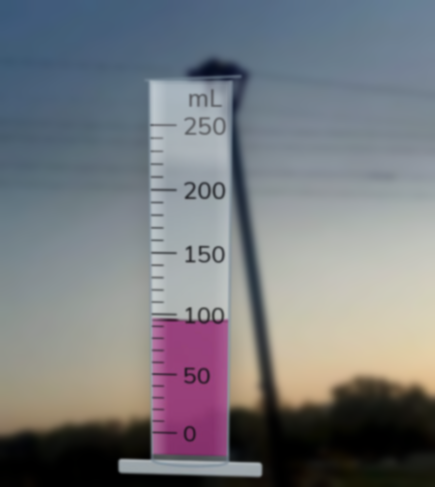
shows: 95 mL
